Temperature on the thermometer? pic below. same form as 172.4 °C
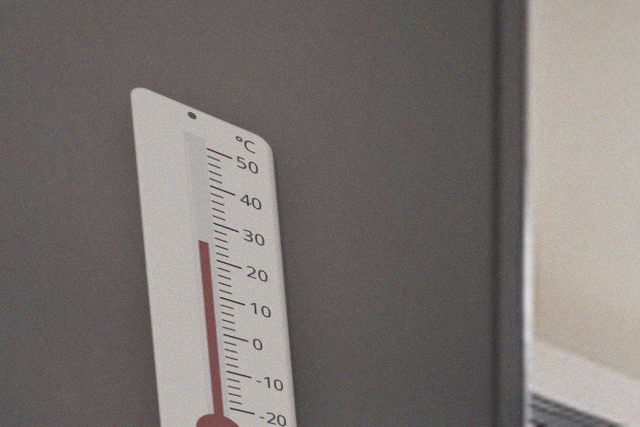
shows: 24 °C
